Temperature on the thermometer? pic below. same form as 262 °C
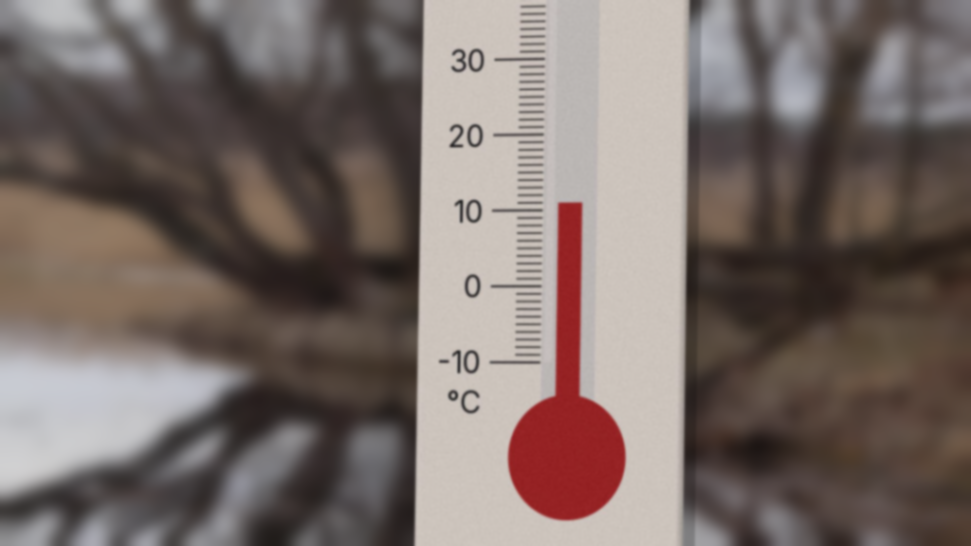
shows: 11 °C
